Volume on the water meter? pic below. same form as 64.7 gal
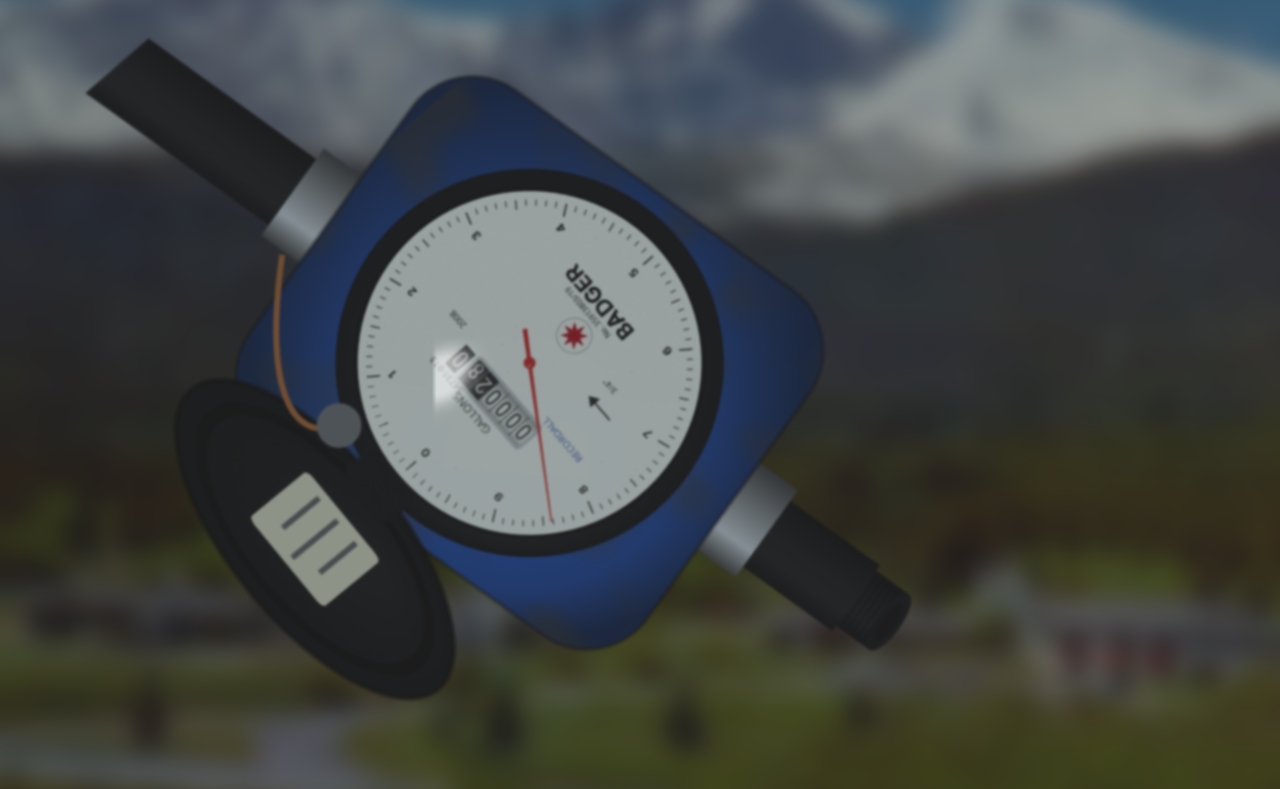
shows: 278.4 gal
